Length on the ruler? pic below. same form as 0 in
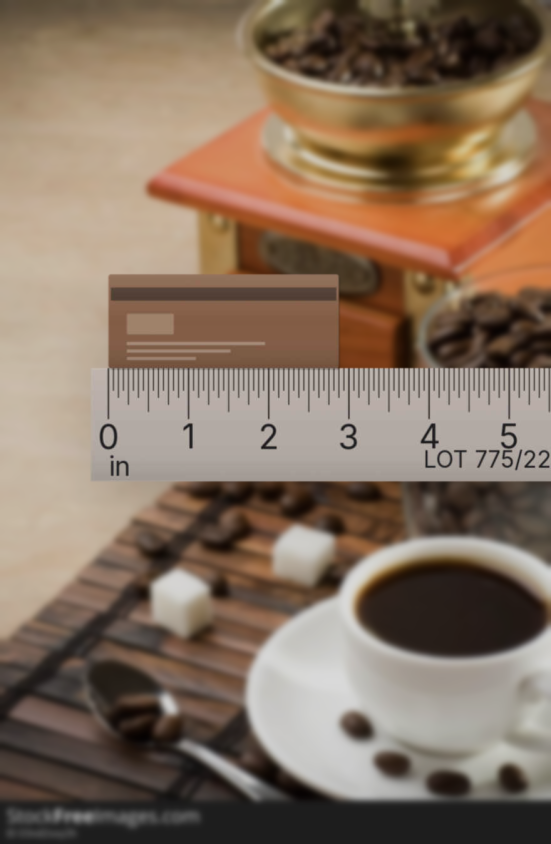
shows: 2.875 in
